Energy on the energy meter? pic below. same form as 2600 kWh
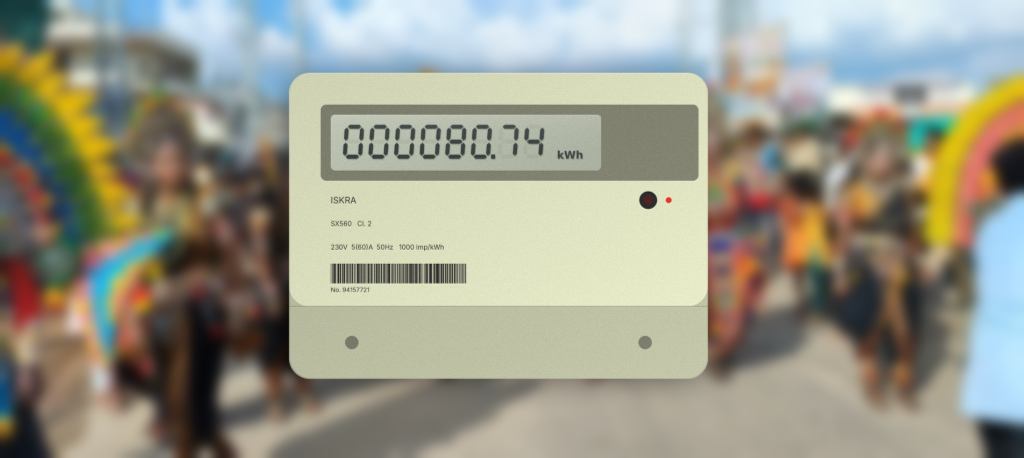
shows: 80.74 kWh
